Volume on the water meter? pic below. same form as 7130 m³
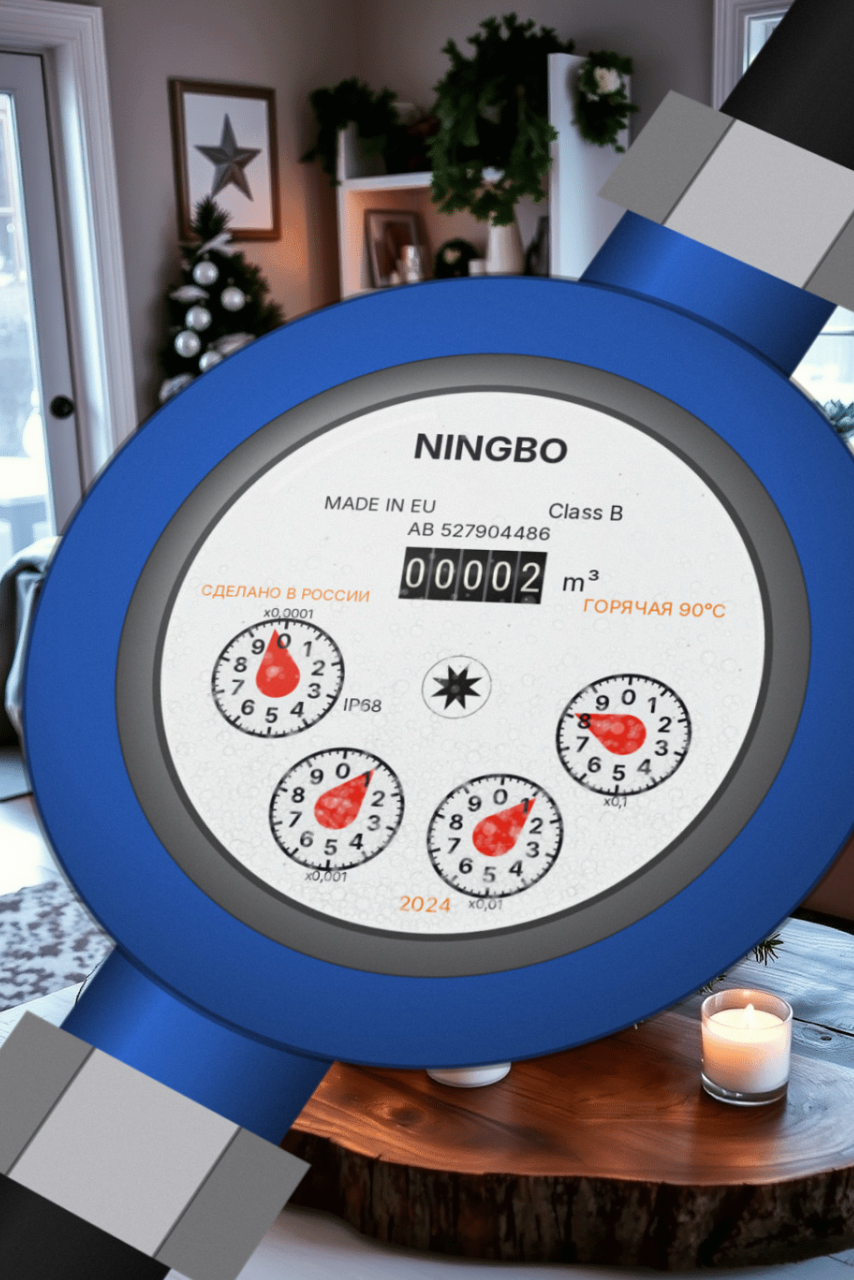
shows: 2.8109 m³
